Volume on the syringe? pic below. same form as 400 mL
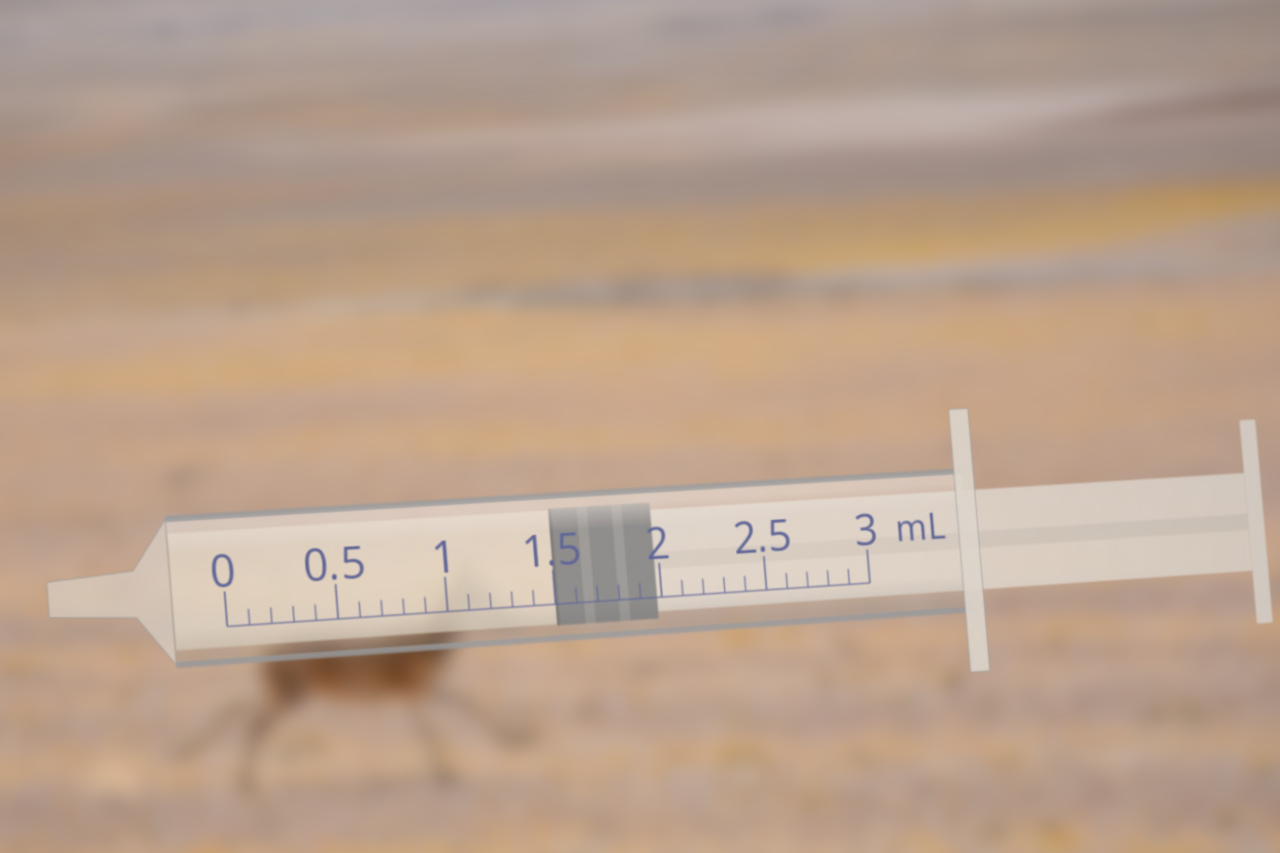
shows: 1.5 mL
